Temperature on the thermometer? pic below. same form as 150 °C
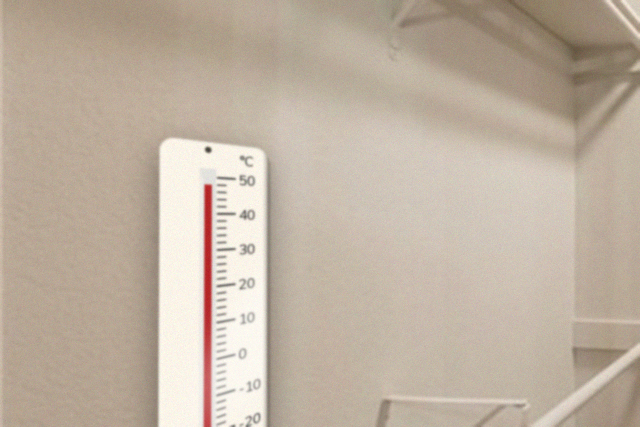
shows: 48 °C
